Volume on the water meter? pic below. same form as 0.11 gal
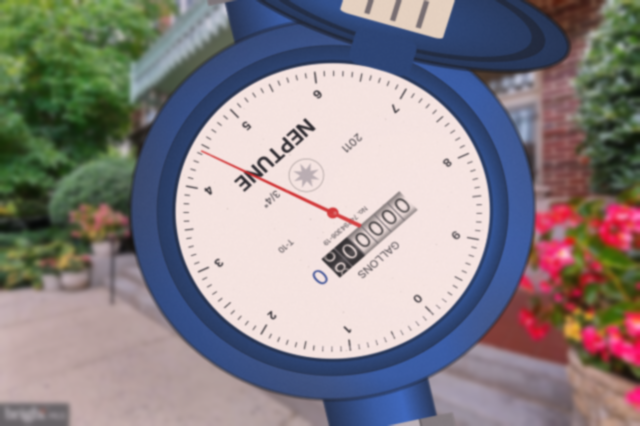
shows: 84.4 gal
